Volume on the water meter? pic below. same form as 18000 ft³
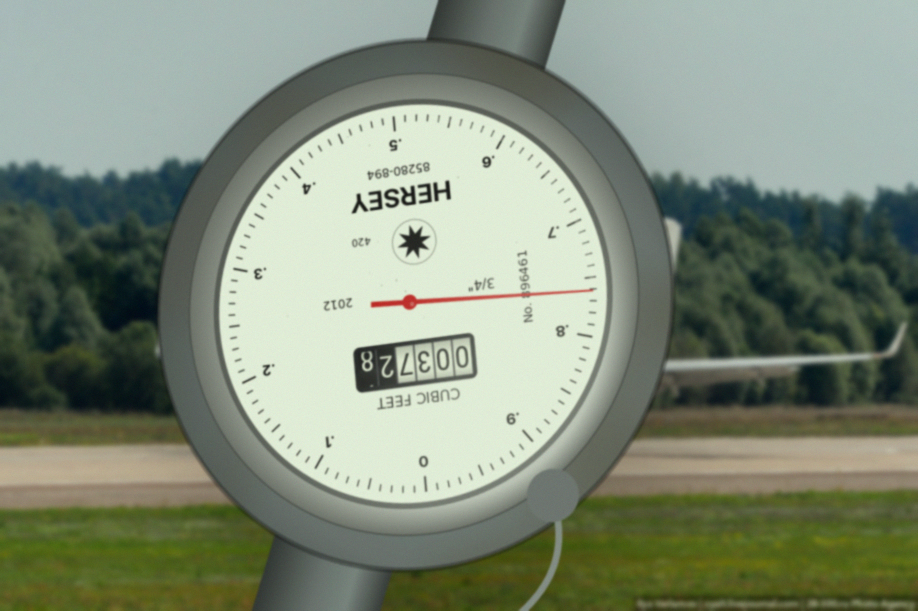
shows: 3727.76 ft³
